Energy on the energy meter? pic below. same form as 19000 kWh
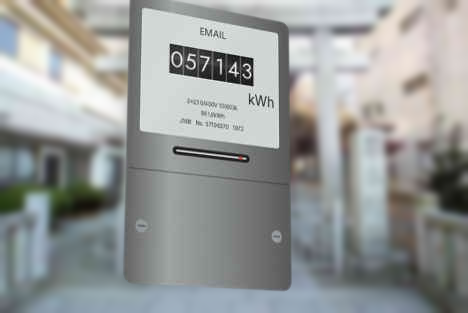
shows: 57143 kWh
